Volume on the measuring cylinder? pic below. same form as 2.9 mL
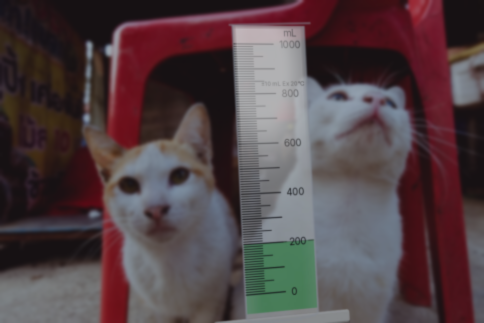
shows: 200 mL
